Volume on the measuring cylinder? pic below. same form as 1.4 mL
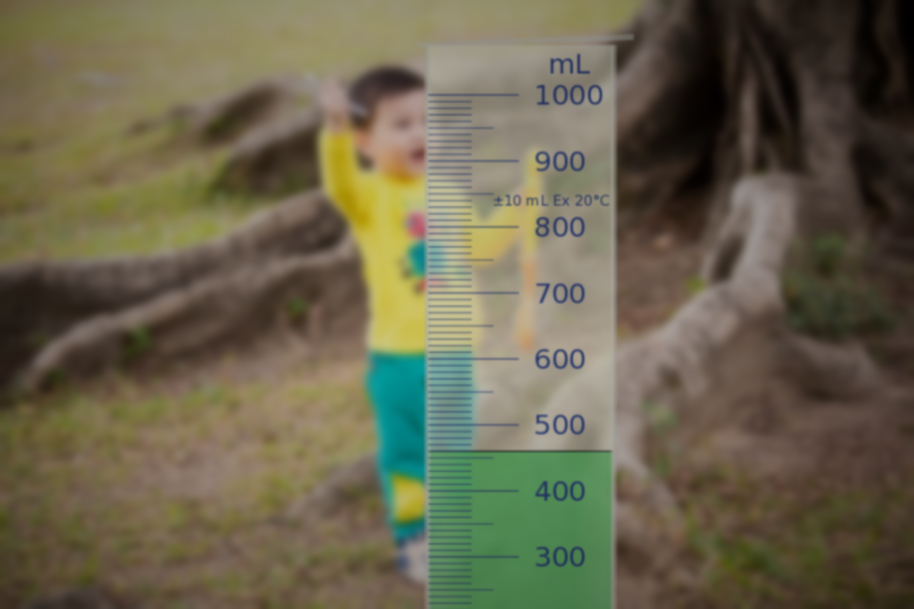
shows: 460 mL
